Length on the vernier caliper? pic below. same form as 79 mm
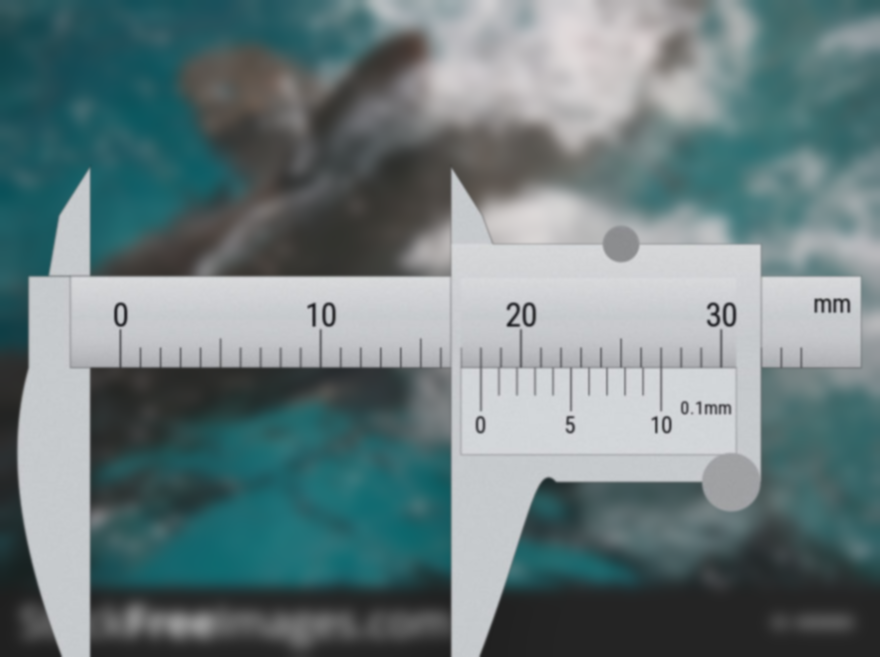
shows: 18.0 mm
